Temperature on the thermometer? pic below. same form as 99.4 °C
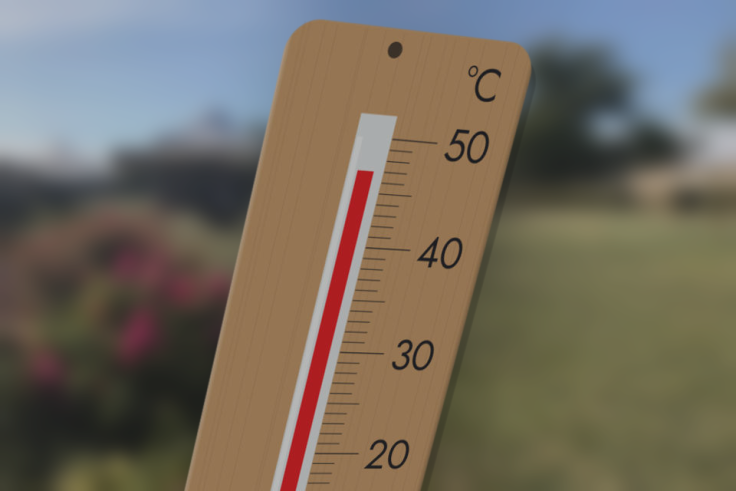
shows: 47 °C
